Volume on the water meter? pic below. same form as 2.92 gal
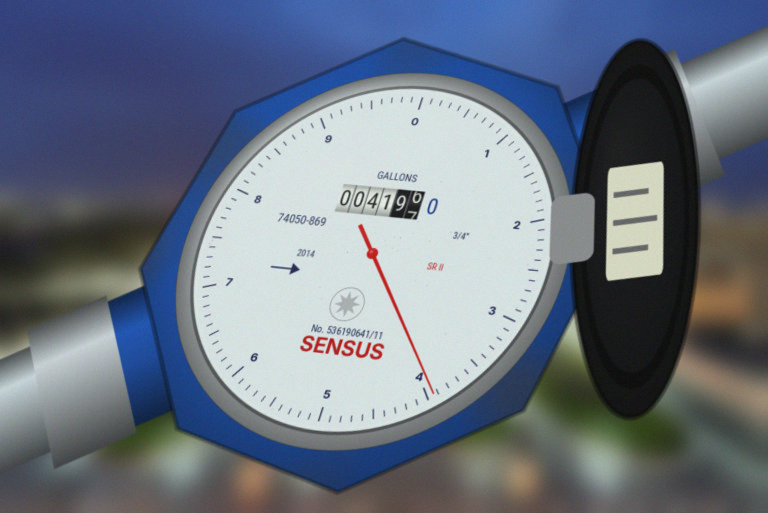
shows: 41963.9 gal
